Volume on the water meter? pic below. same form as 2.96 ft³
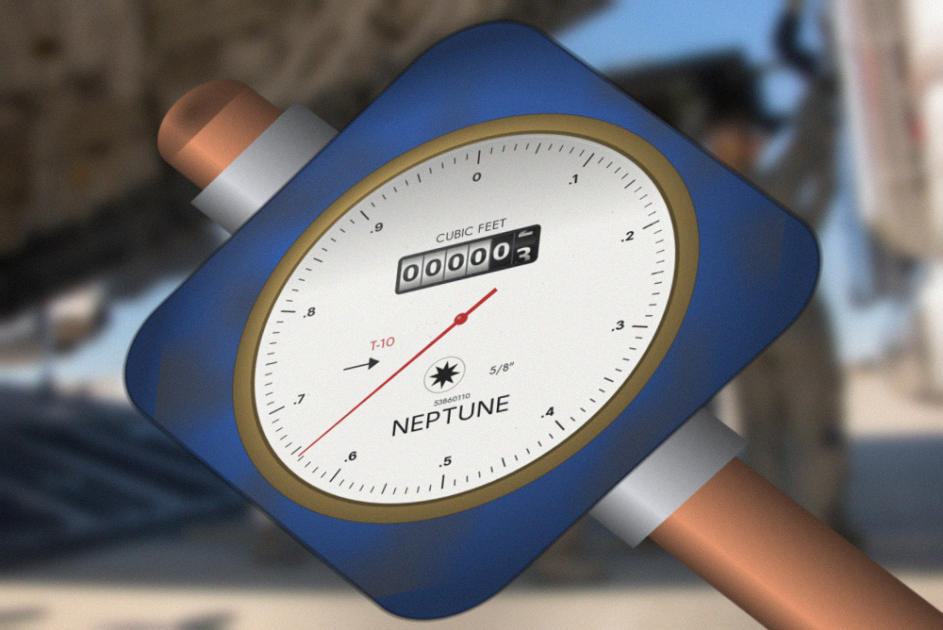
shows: 2.64 ft³
